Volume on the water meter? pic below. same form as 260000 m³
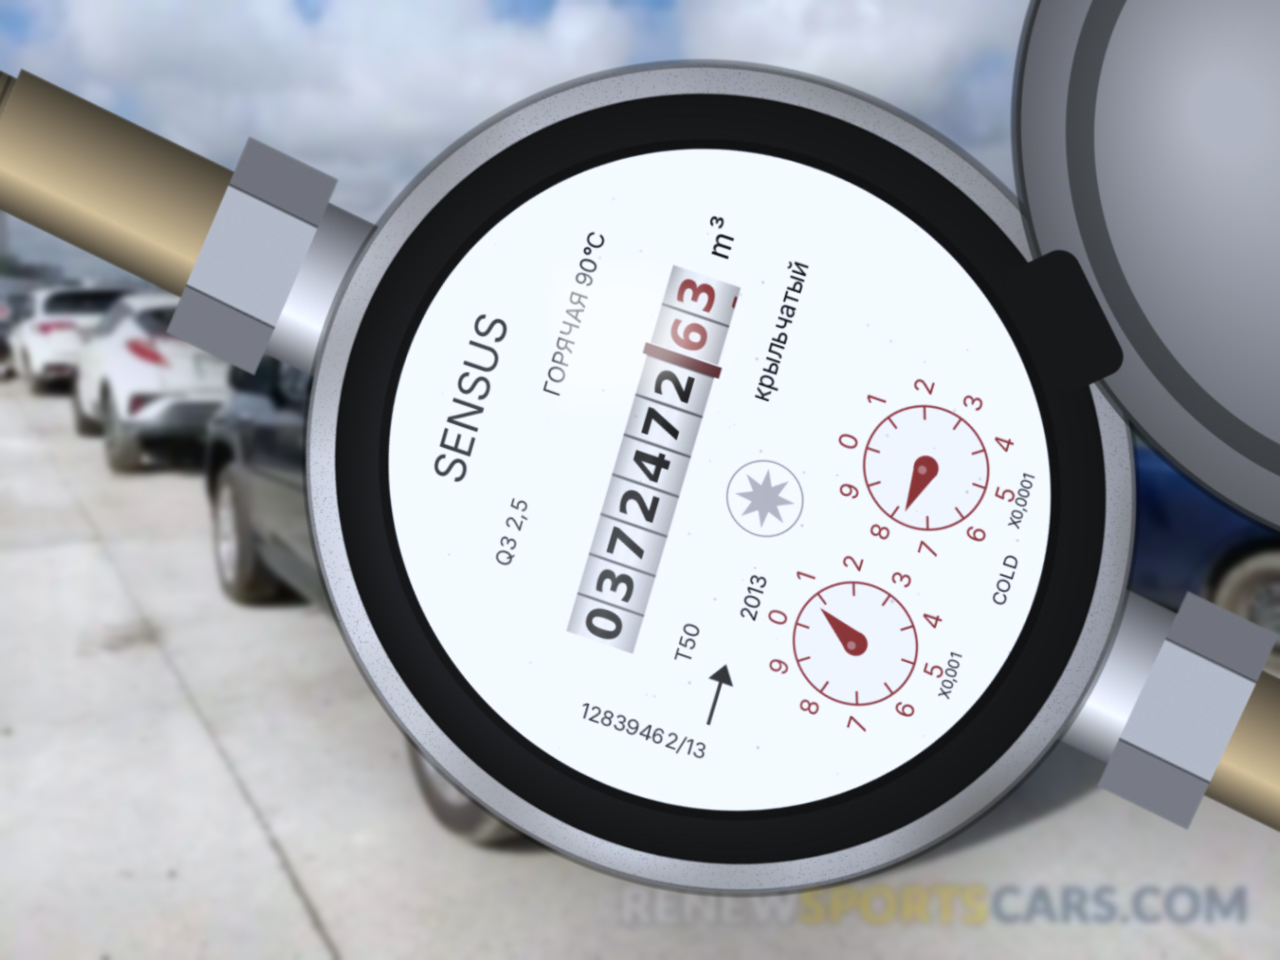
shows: 372472.6307 m³
